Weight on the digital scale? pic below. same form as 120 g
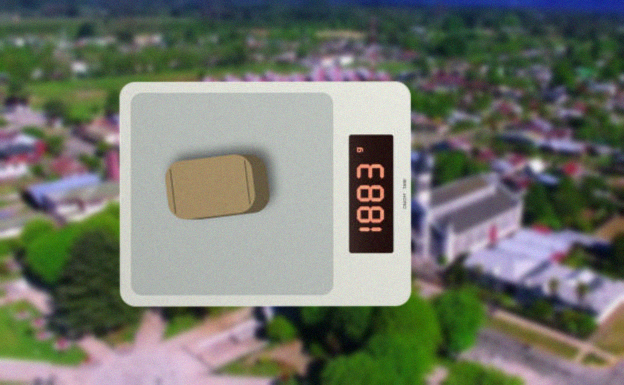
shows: 1883 g
